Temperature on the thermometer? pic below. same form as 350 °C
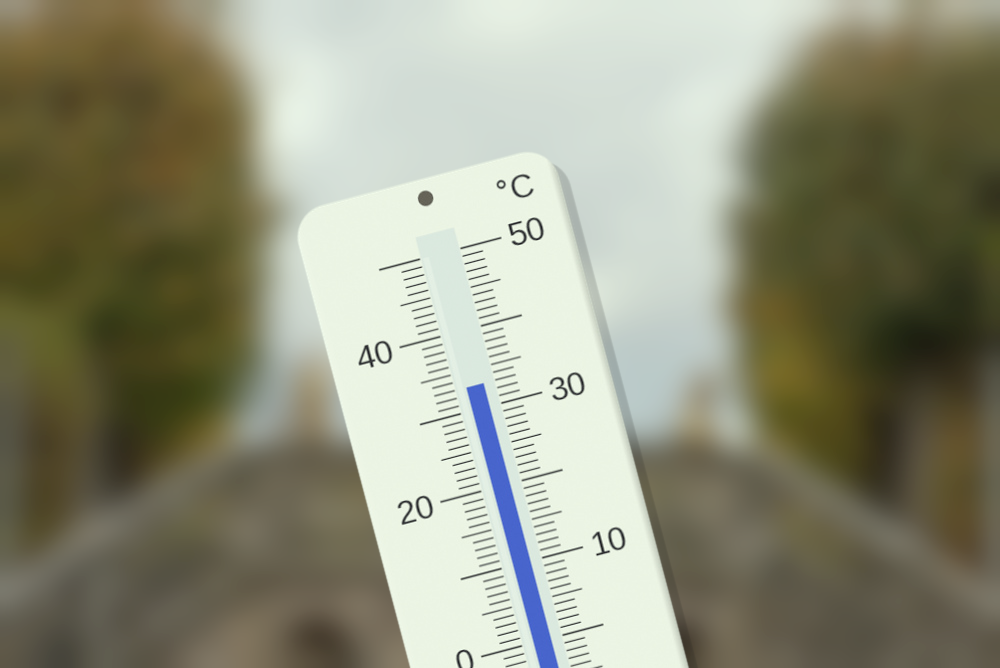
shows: 33 °C
